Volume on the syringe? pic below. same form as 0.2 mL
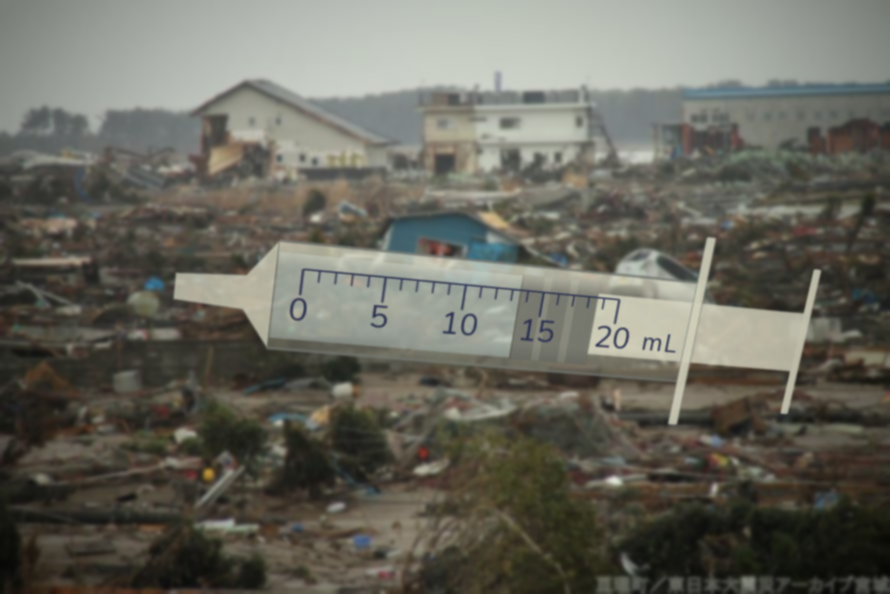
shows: 13.5 mL
